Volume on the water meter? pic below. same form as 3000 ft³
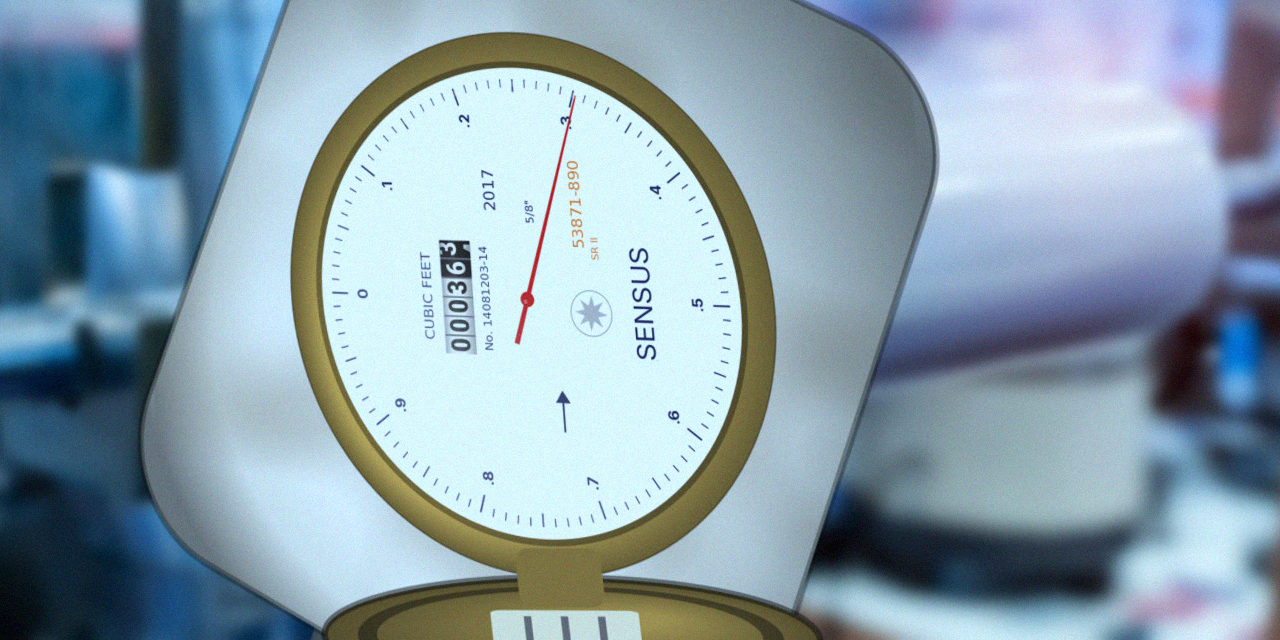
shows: 363.30 ft³
